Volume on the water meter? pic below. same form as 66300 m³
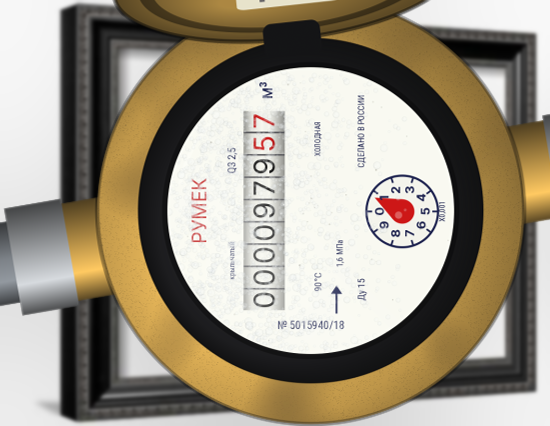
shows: 979.570 m³
